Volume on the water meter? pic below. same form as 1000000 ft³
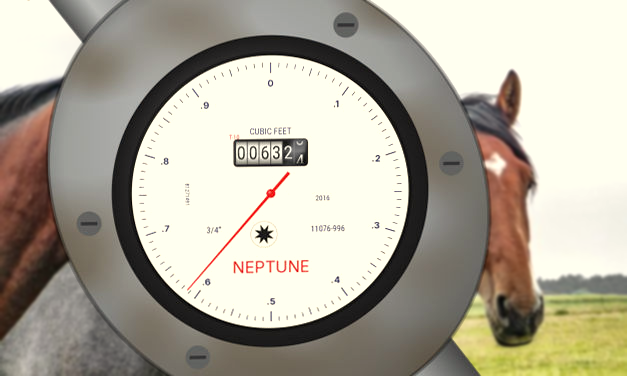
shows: 6323.61 ft³
